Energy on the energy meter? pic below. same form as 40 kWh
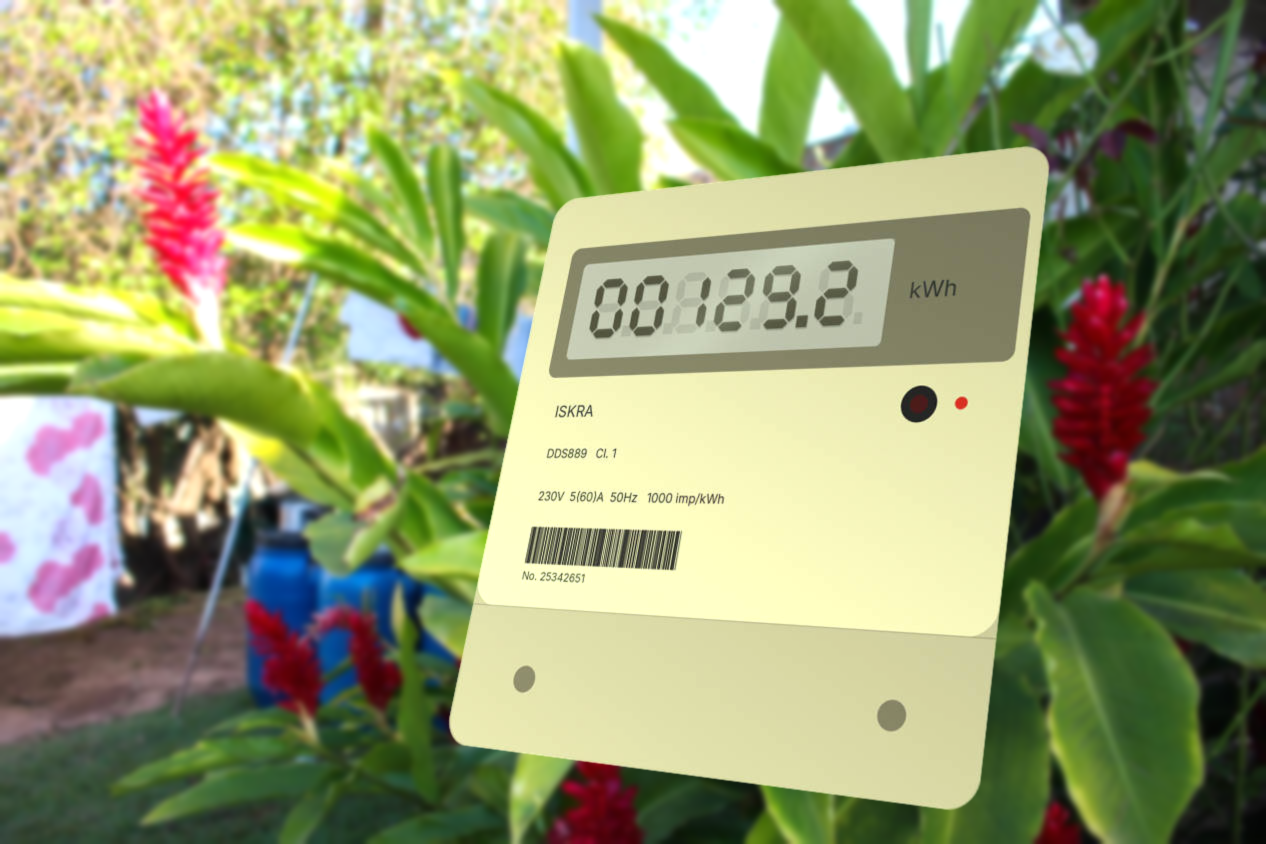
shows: 129.2 kWh
